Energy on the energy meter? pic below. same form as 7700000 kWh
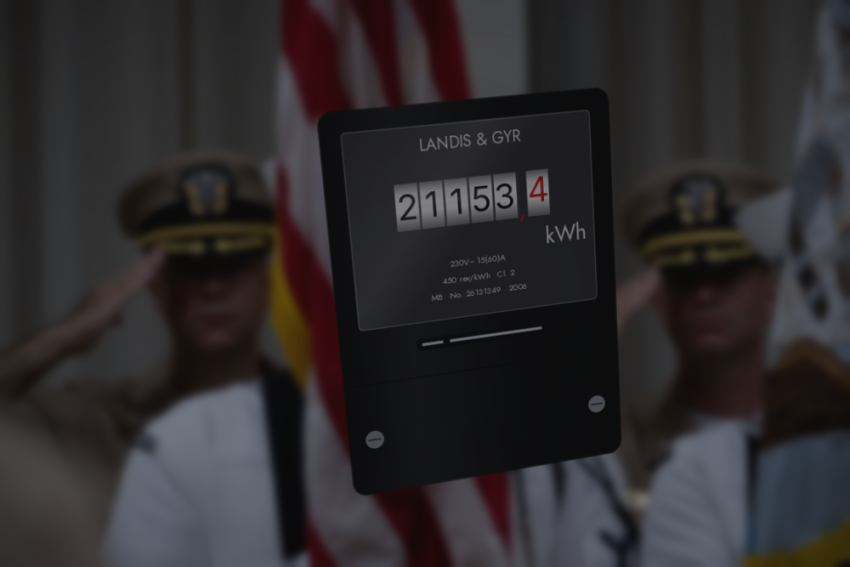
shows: 21153.4 kWh
